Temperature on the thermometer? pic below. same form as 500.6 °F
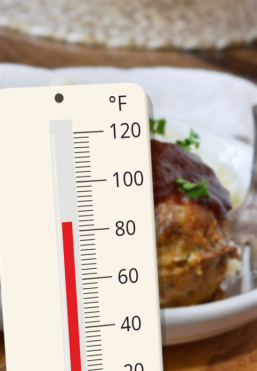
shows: 84 °F
